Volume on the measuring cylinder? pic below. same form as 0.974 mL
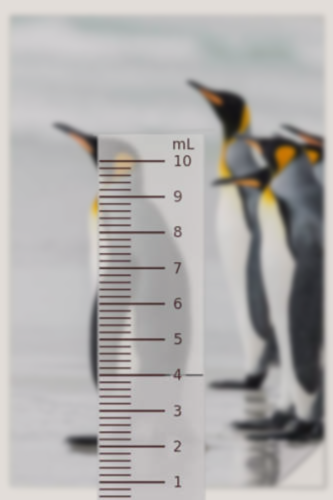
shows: 4 mL
